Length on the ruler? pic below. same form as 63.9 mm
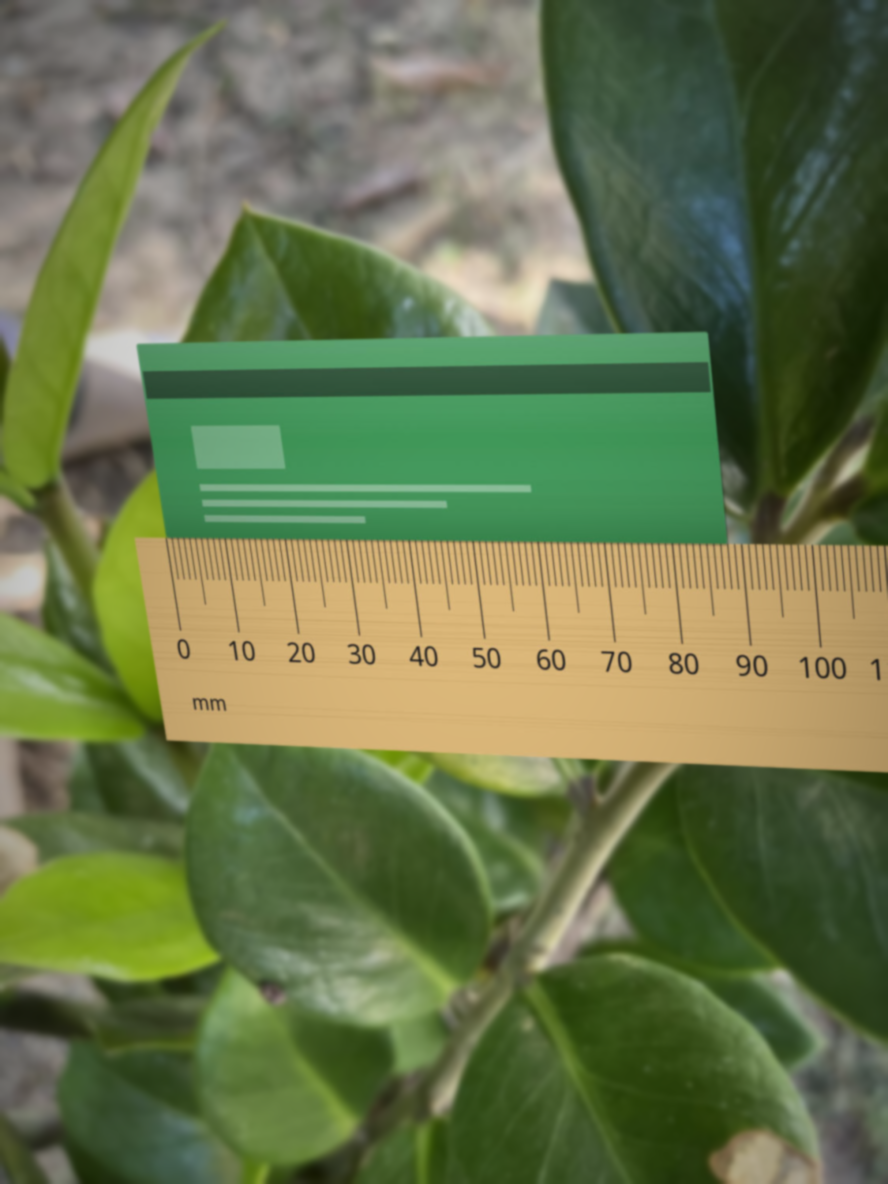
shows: 88 mm
